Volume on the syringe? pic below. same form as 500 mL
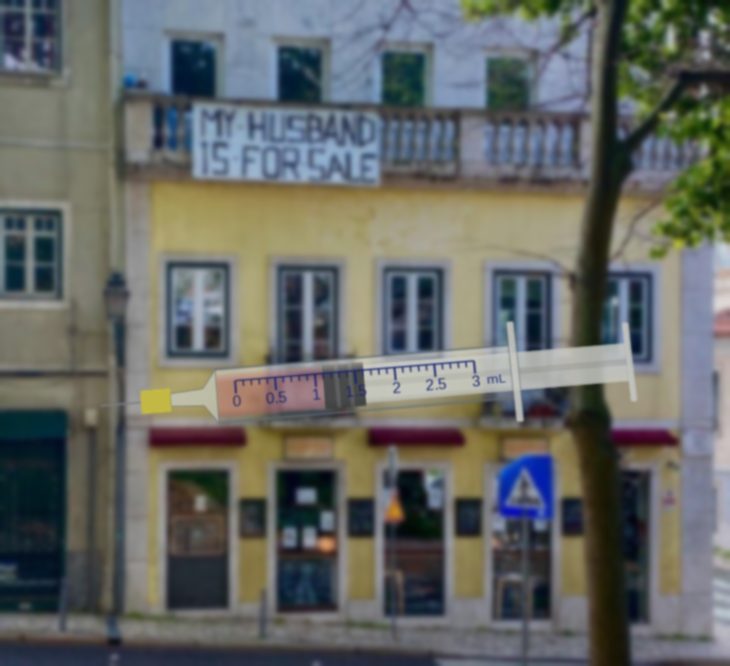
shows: 1.1 mL
